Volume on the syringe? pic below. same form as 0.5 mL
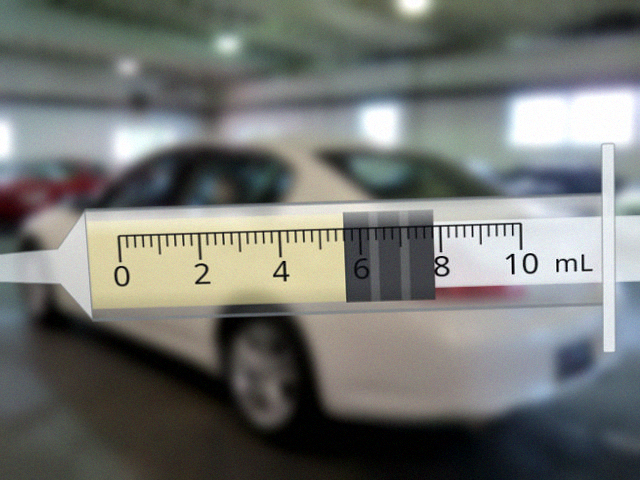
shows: 5.6 mL
